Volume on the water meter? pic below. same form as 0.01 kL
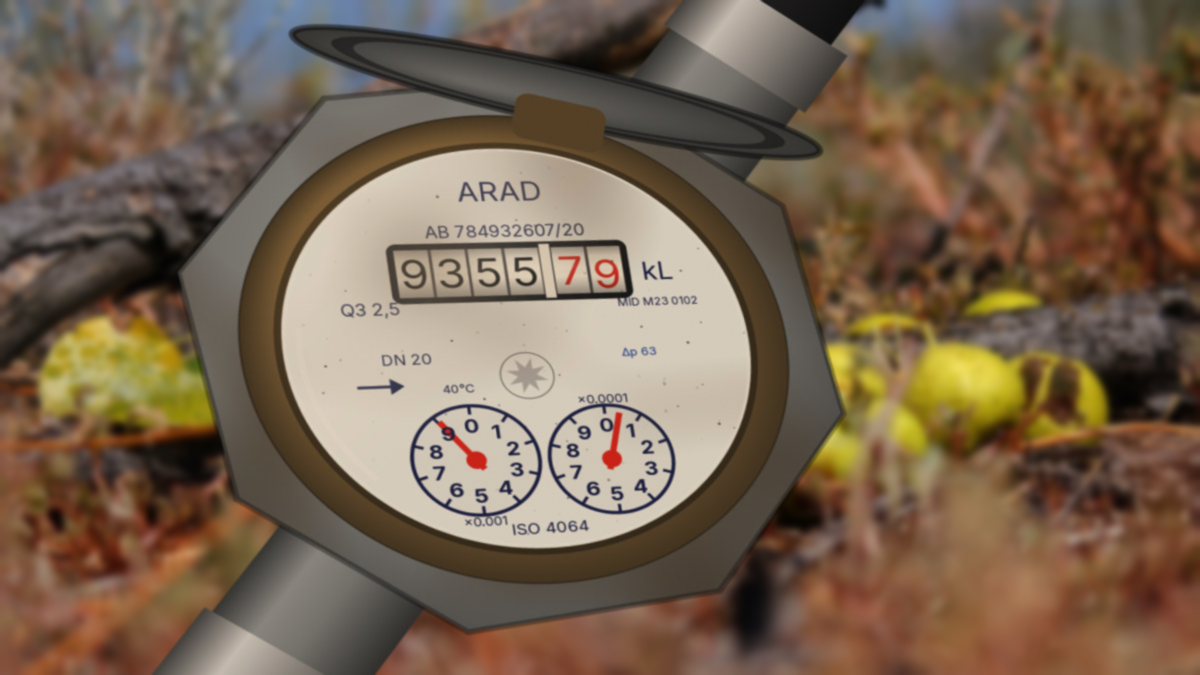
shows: 9355.7890 kL
